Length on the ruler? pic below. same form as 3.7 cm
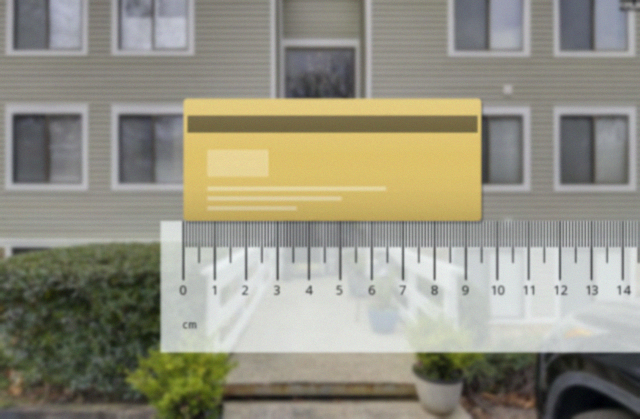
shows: 9.5 cm
